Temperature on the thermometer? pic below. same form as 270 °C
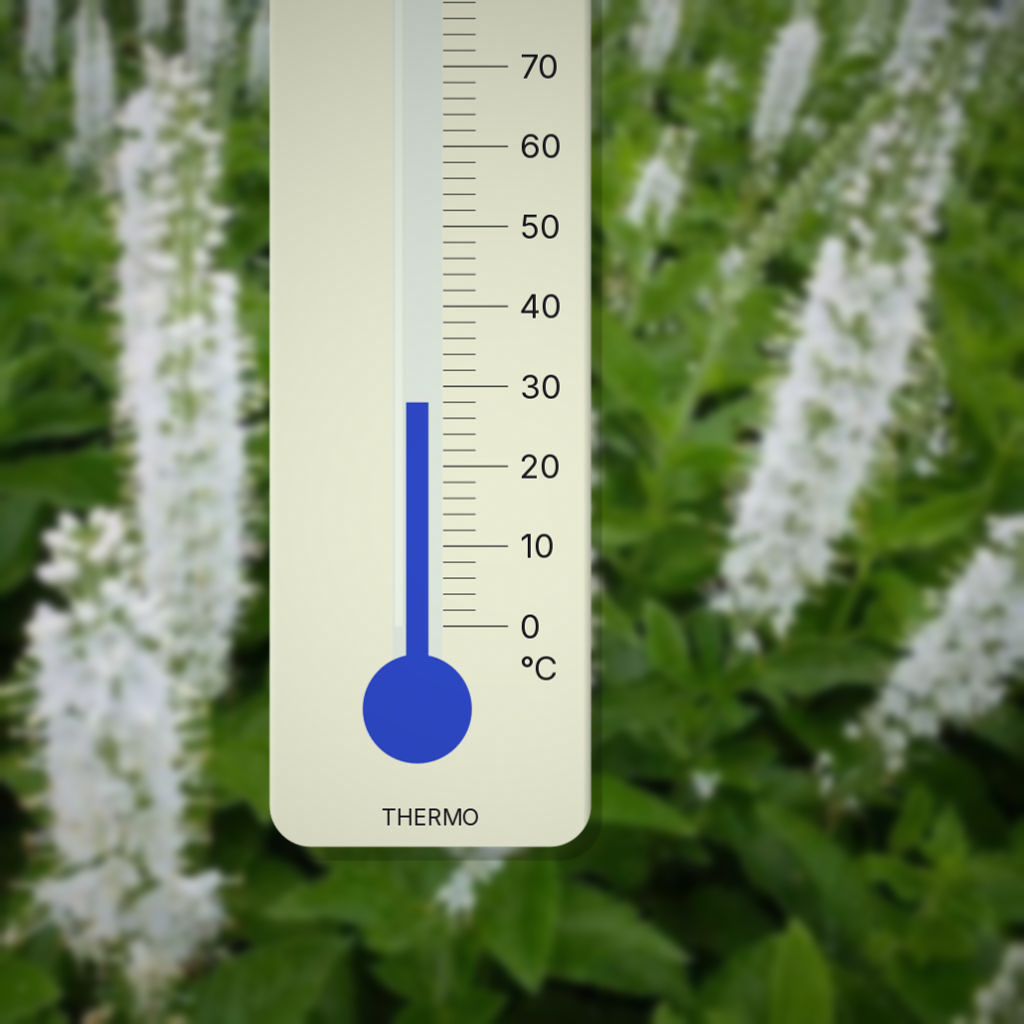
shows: 28 °C
